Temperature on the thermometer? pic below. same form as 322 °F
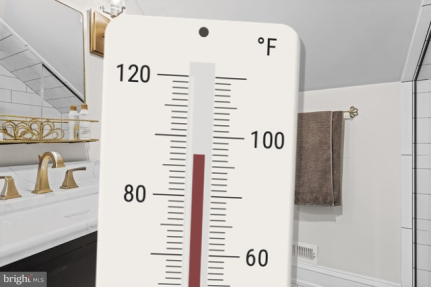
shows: 94 °F
